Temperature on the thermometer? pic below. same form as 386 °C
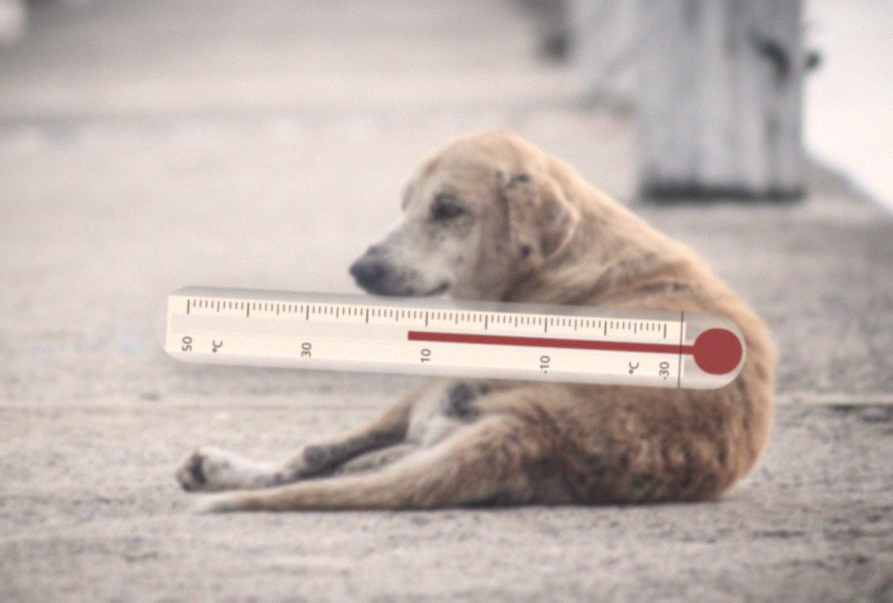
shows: 13 °C
